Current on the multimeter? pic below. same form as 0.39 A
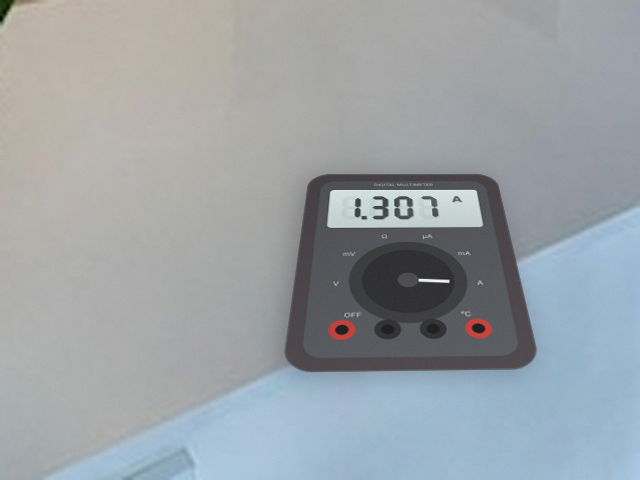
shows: 1.307 A
